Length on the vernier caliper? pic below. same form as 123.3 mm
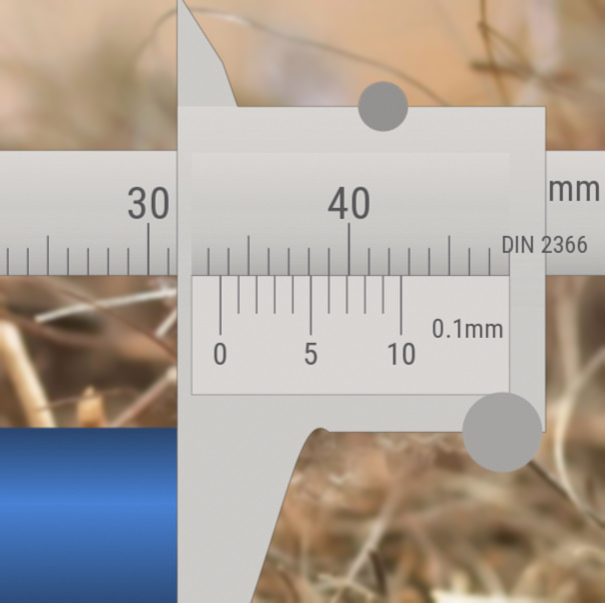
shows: 33.6 mm
